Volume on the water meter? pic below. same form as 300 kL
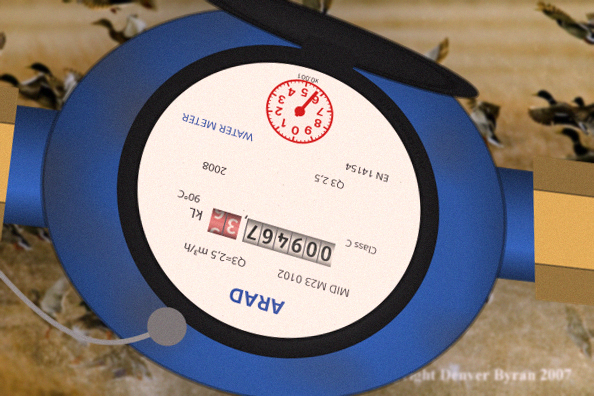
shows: 9467.355 kL
